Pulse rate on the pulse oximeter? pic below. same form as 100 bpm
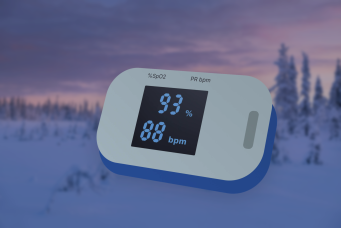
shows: 88 bpm
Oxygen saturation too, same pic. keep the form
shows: 93 %
